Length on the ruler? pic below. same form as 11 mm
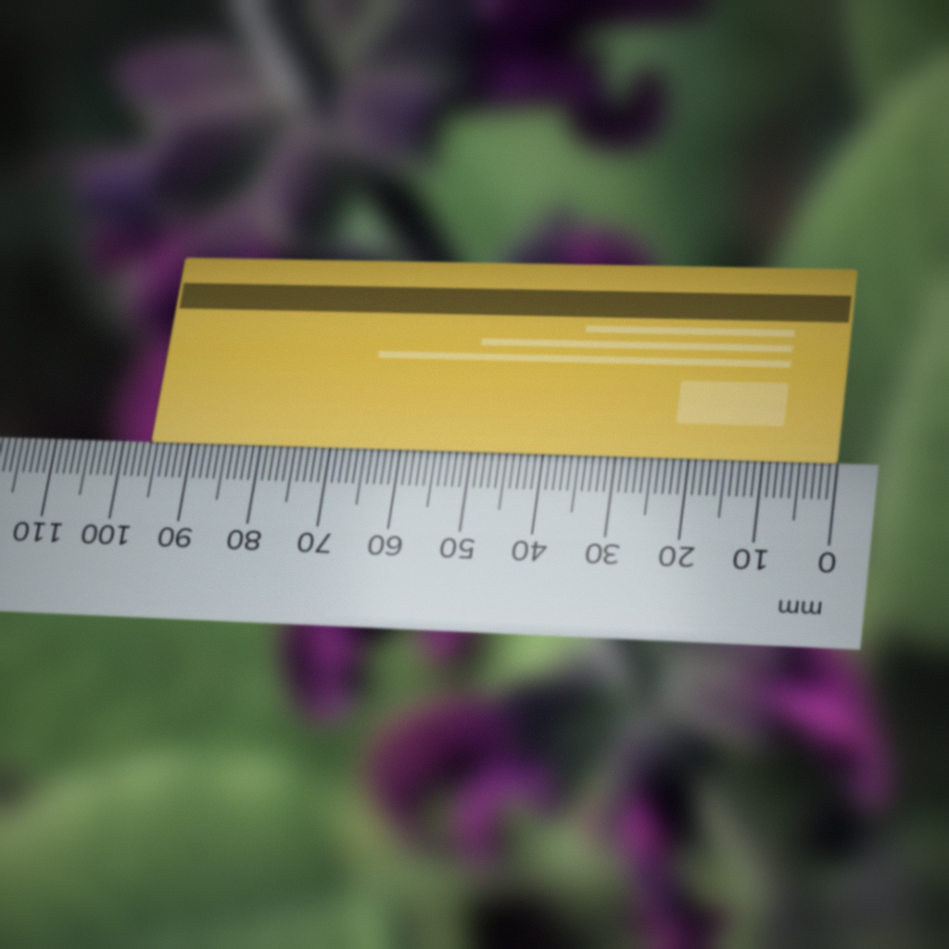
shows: 96 mm
